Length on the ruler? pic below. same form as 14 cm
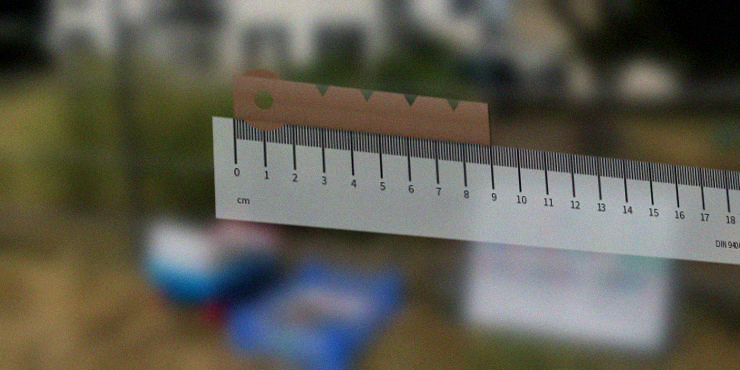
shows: 9 cm
